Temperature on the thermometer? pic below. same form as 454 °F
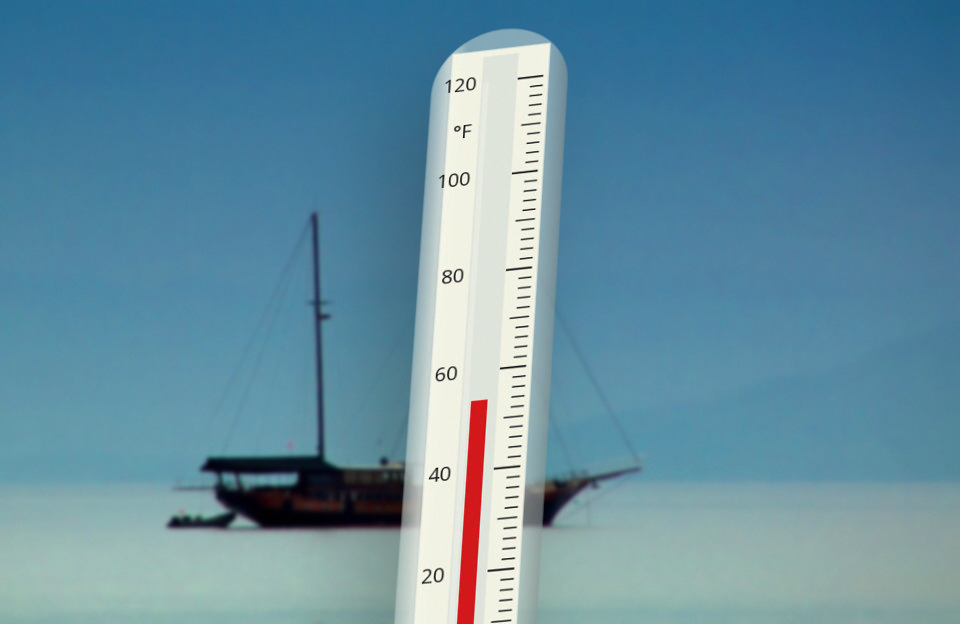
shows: 54 °F
